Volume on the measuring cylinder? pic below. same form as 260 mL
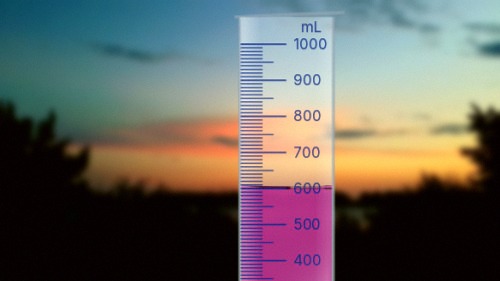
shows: 600 mL
